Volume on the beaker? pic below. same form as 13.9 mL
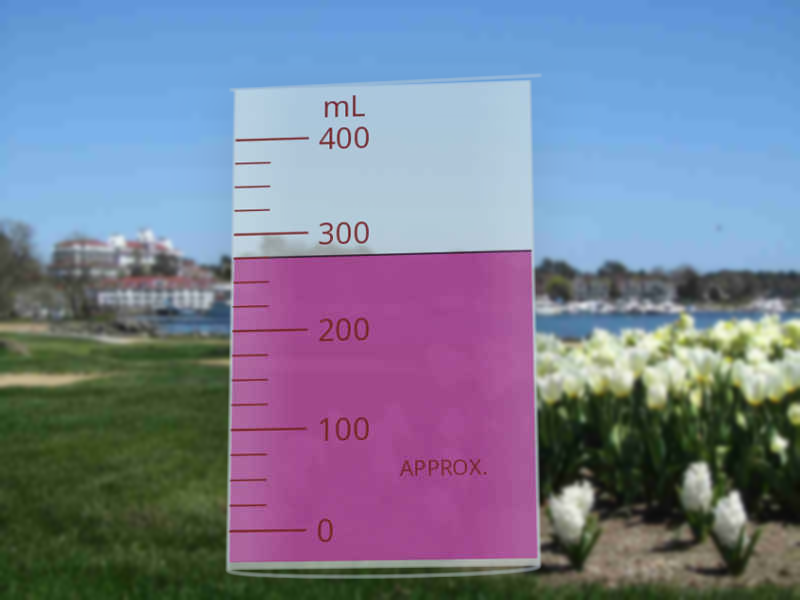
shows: 275 mL
